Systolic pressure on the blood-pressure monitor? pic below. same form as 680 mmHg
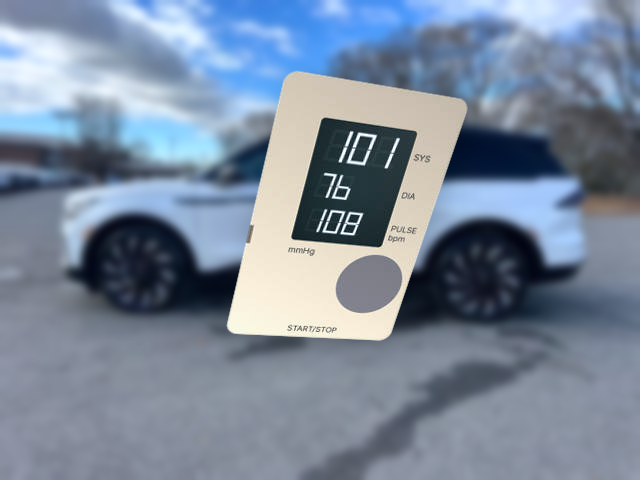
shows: 101 mmHg
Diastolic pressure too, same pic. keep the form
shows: 76 mmHg
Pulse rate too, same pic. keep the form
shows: 108 bpm
